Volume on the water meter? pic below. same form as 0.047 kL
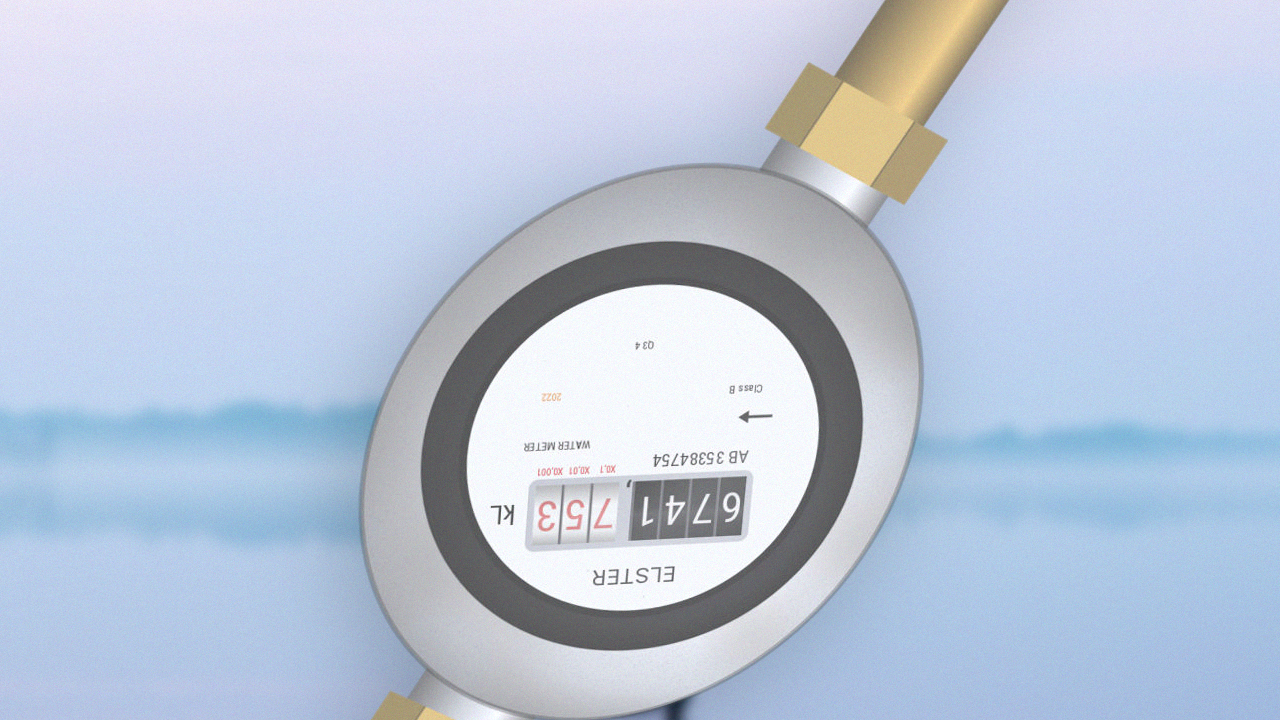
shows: 6741.753 kL
